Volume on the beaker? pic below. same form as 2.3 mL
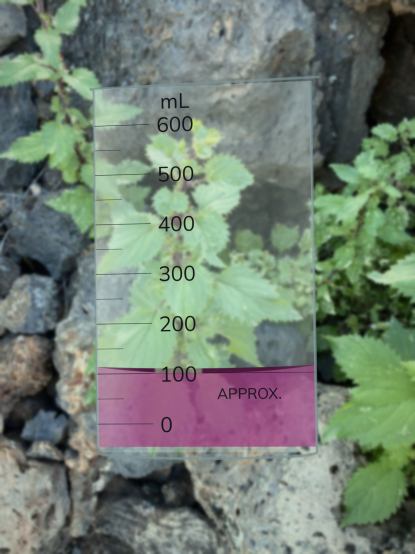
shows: 100 mL
